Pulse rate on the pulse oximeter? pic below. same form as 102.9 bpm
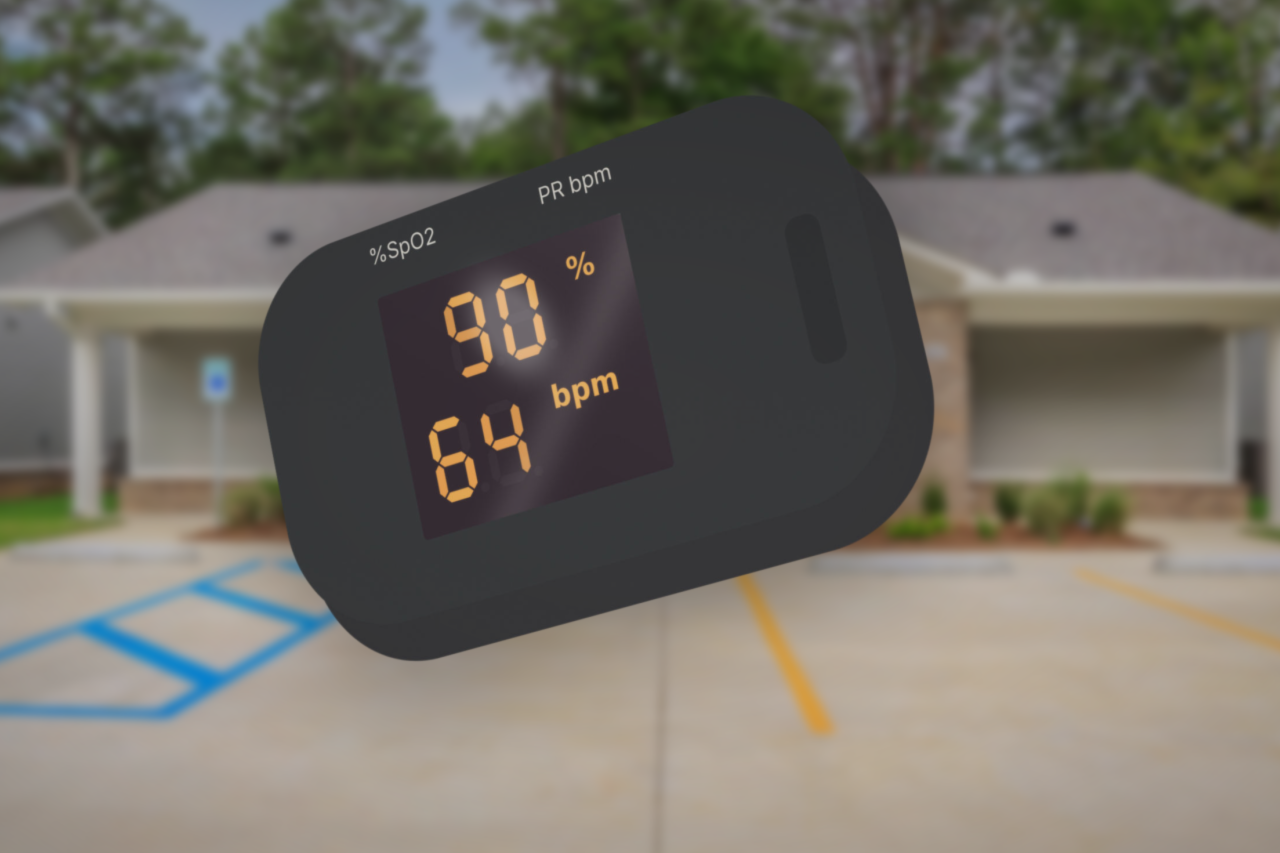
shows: 64 bpm
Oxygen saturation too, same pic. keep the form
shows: 90 %
